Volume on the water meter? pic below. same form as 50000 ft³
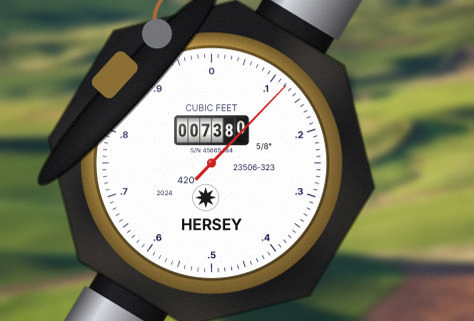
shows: 7380.12 ft³
